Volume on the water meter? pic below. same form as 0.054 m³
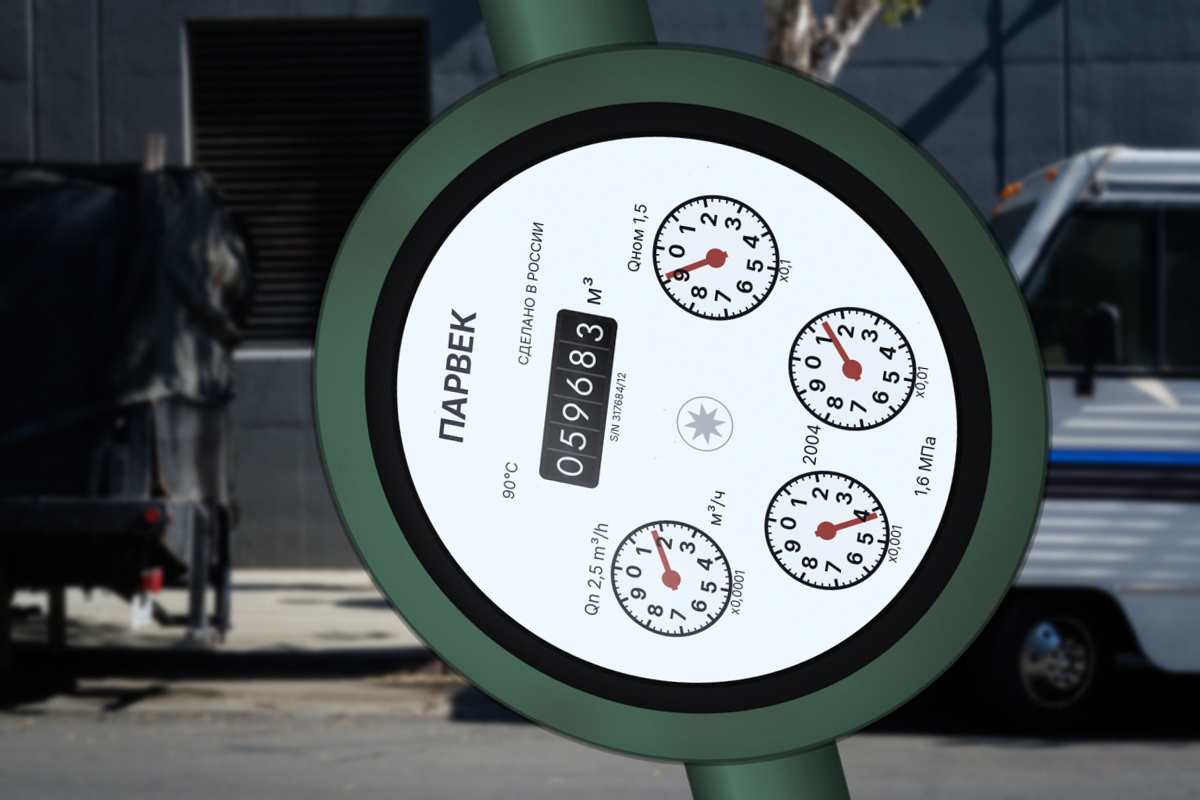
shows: 59682.9141 m³
